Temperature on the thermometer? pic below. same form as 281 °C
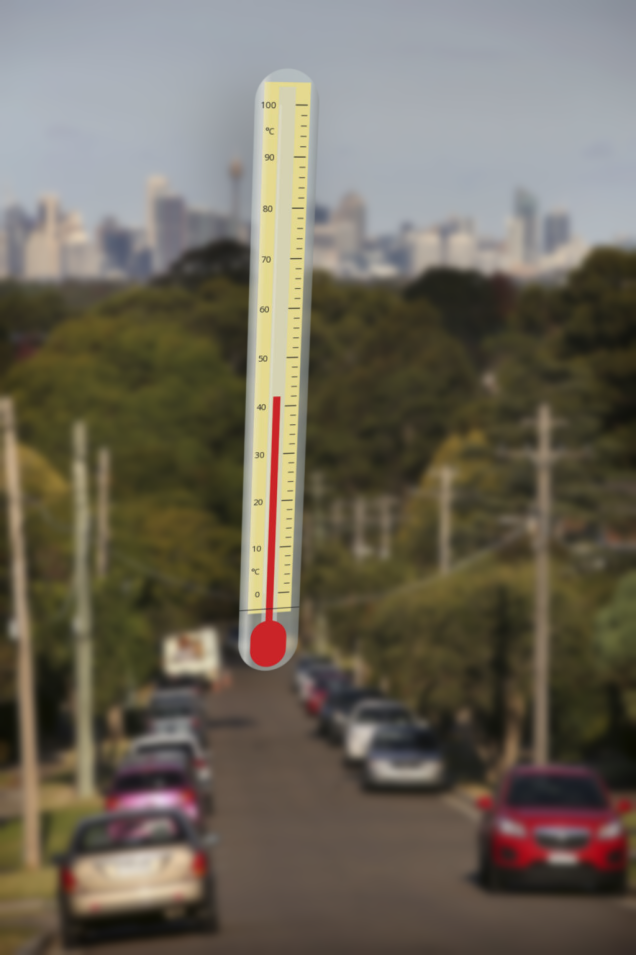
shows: 42 °C
